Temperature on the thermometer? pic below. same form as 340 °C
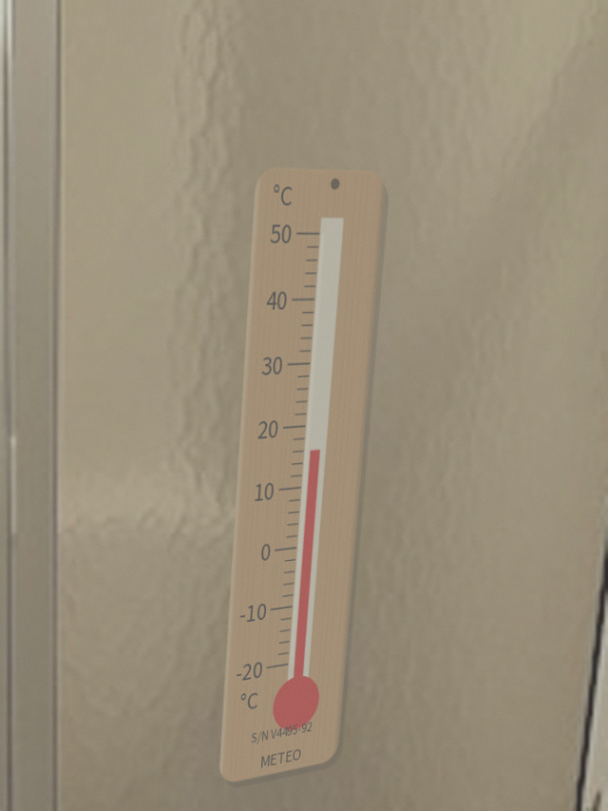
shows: 16 °C
